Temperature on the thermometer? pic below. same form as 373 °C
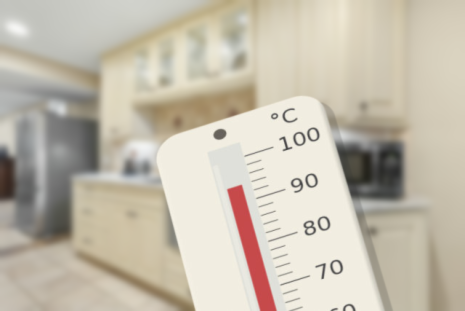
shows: 94 °C
